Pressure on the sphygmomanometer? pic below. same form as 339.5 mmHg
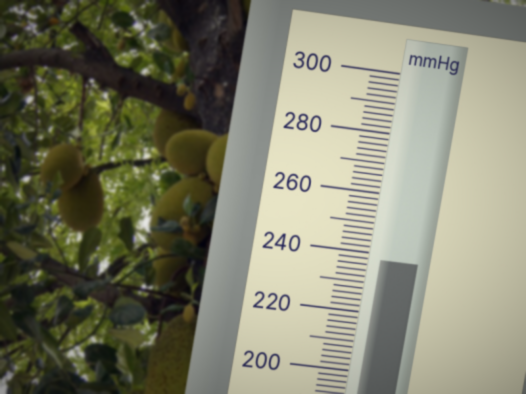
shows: 238 mmHg
